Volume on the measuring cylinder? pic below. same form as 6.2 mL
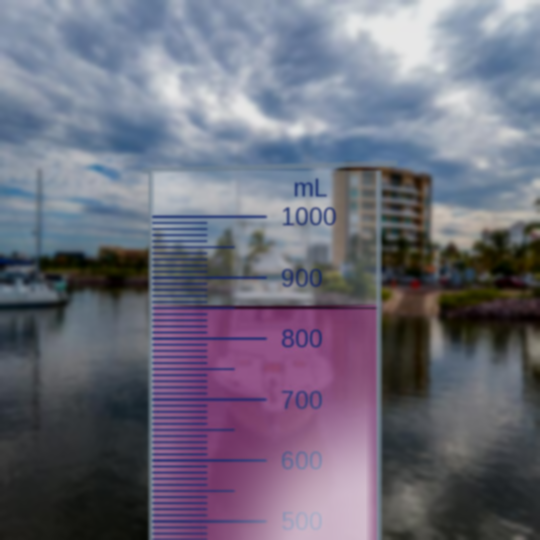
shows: 850 mL
